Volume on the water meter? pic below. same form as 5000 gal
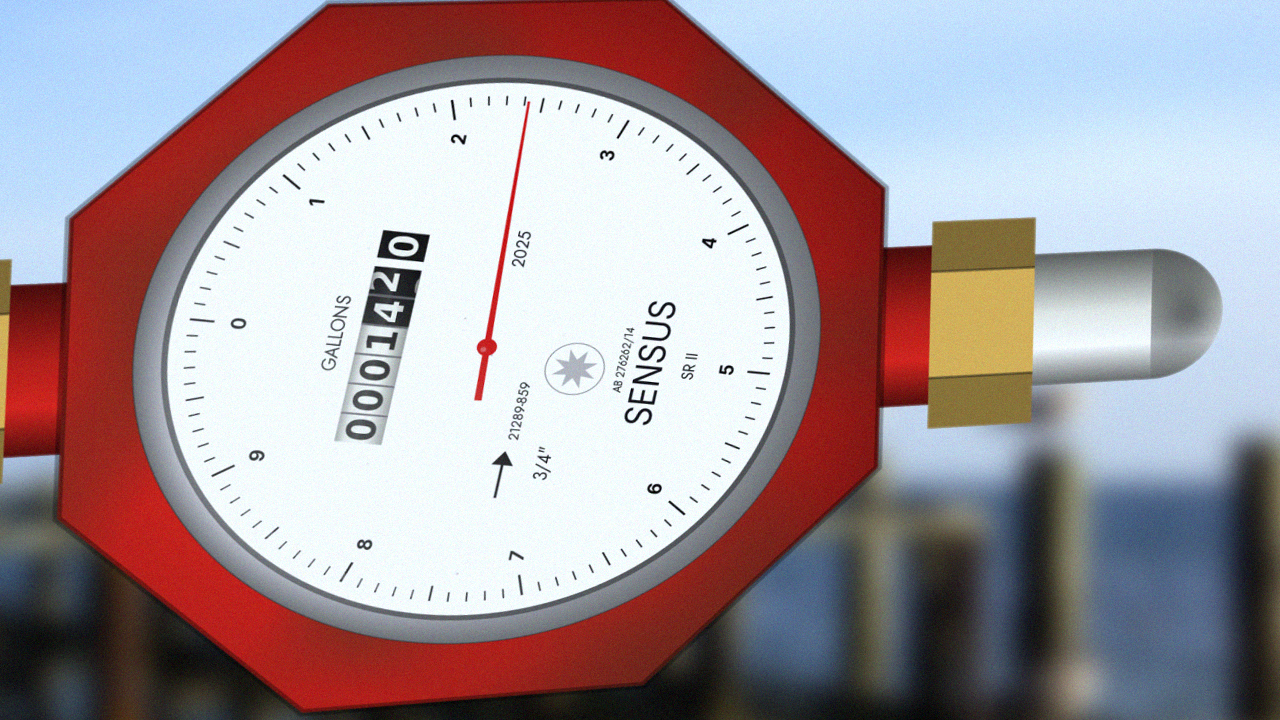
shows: 1422.4 gal
